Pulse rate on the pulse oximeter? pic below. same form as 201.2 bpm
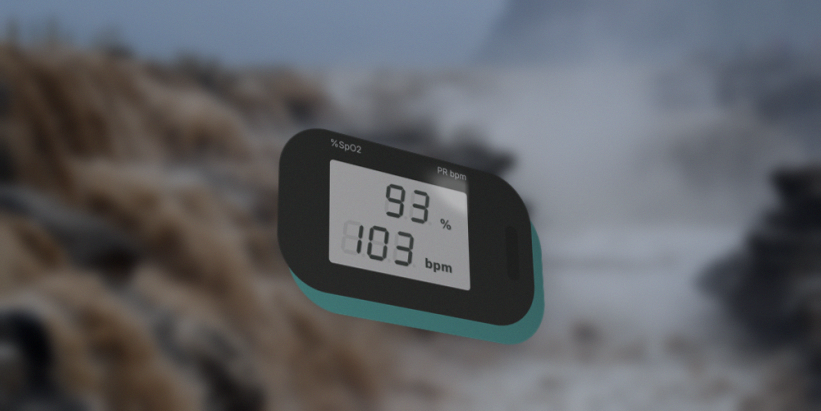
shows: 103 bpm
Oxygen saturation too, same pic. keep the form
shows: 93 %
